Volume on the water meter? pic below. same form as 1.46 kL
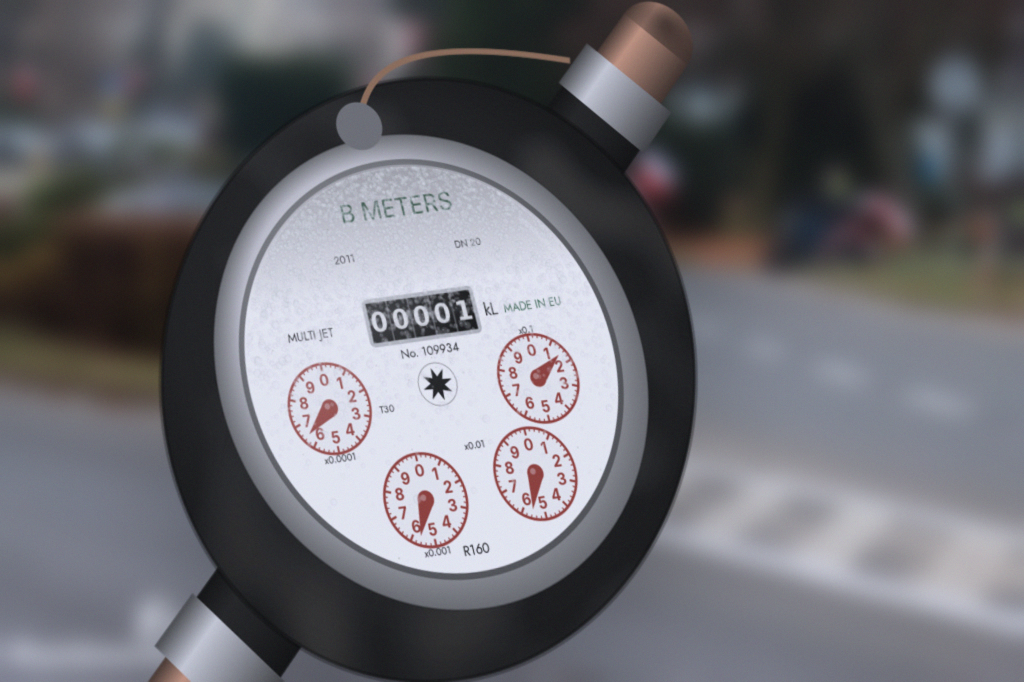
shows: 1.1556 kL
